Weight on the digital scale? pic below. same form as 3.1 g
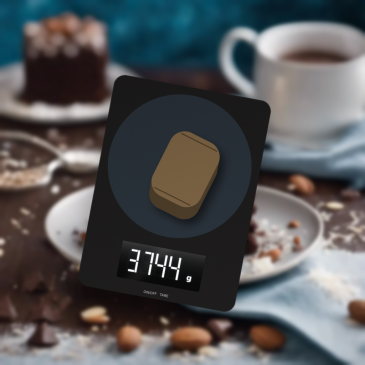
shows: 3744 g
